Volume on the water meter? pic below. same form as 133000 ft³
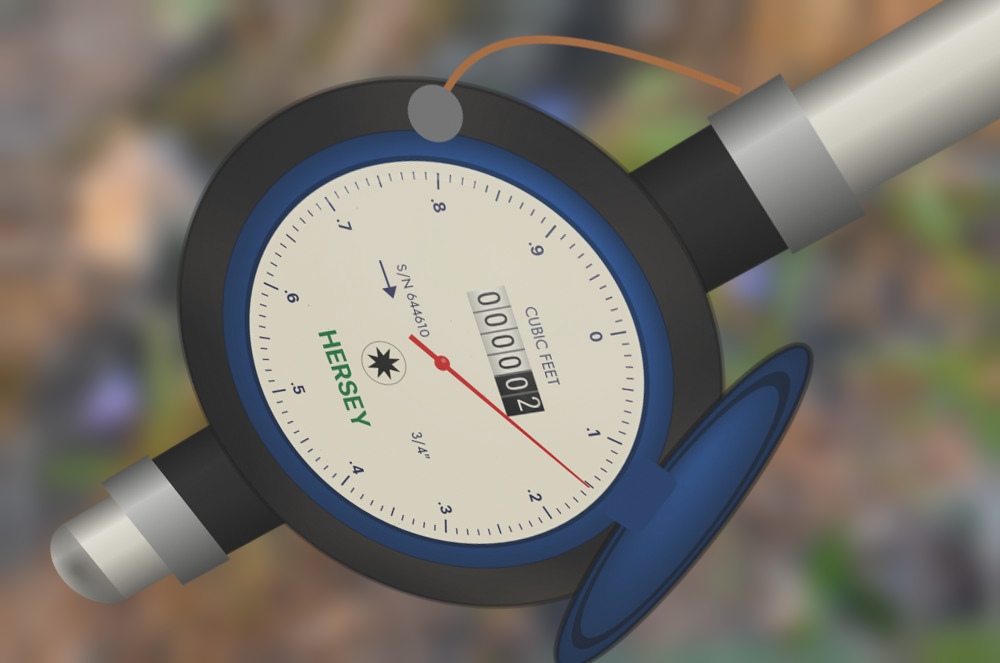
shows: 2.15 ft³
